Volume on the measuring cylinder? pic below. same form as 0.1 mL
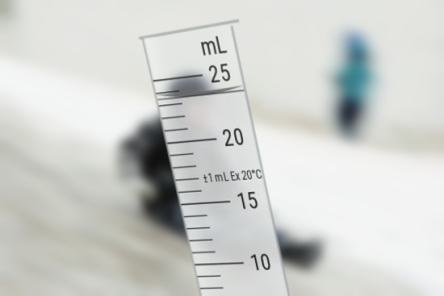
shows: 23.5 mL
